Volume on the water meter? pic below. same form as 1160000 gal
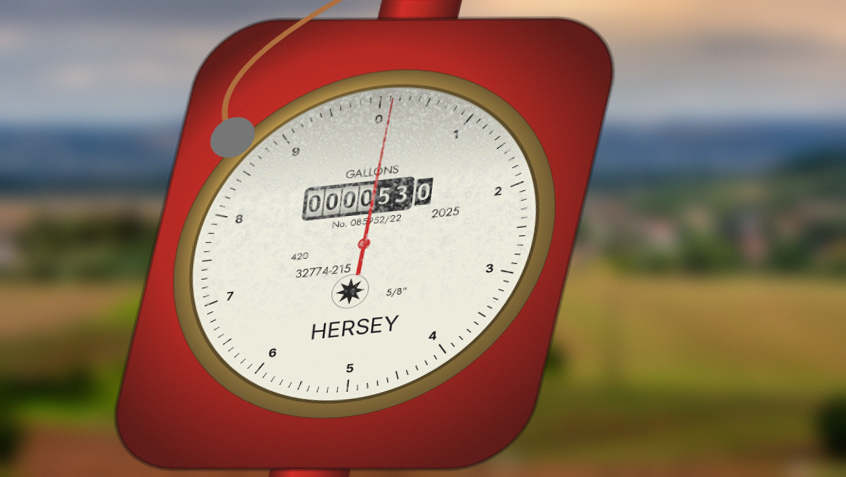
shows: 530.1 gal
